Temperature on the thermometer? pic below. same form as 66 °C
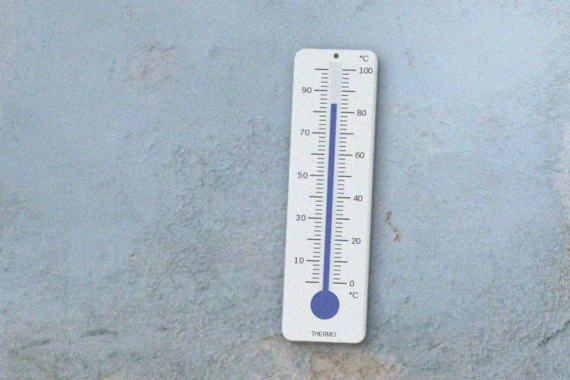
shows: 84 °C
